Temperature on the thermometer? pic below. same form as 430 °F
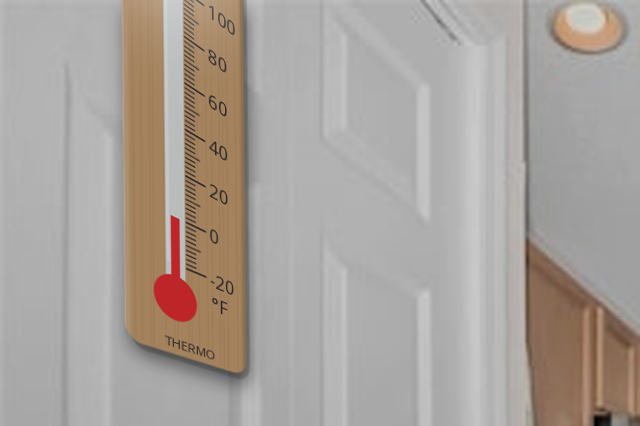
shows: 0 °F
